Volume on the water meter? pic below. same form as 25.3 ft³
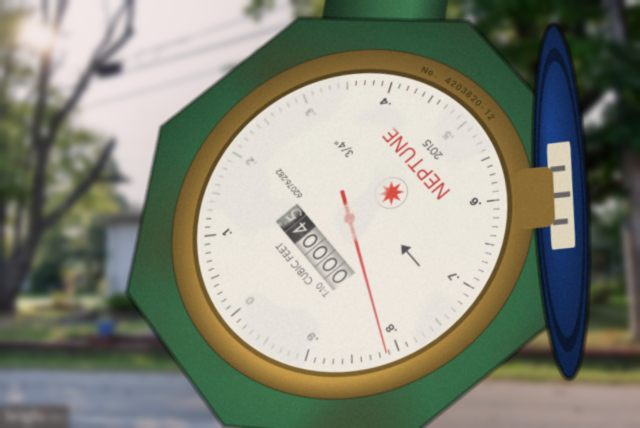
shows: 44.81 ft³
